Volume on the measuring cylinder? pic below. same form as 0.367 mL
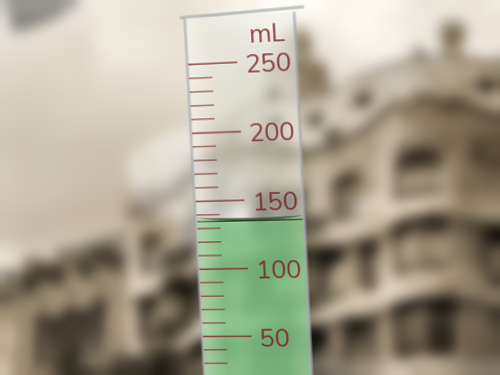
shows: 135 mL
